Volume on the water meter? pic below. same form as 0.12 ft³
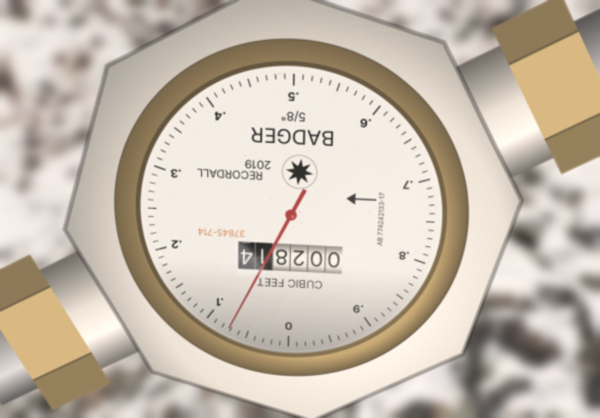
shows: 2814.07 ft³
